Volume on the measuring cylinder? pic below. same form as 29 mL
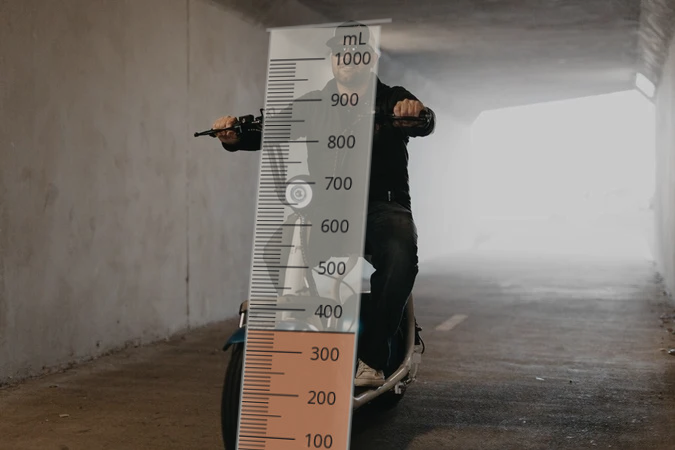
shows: 350 mL
